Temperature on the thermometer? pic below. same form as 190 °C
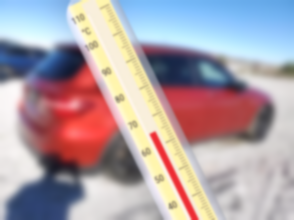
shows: 65 °C
